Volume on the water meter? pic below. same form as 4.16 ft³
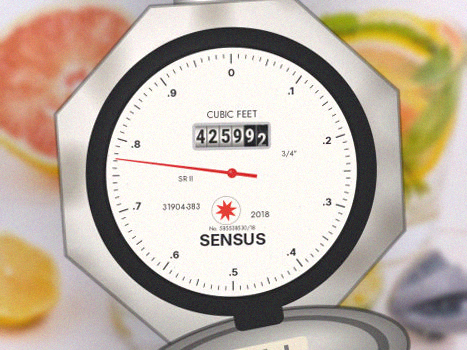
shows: 425991.77 ft³
